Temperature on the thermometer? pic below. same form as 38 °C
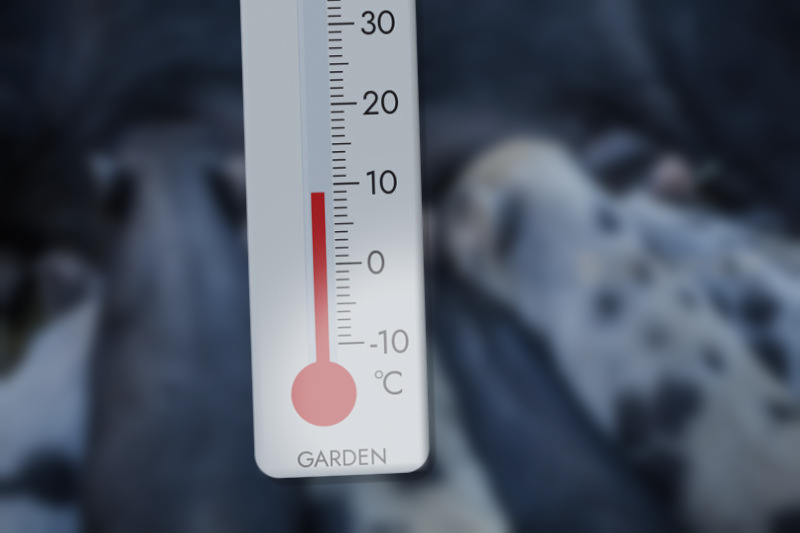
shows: 9 °C
